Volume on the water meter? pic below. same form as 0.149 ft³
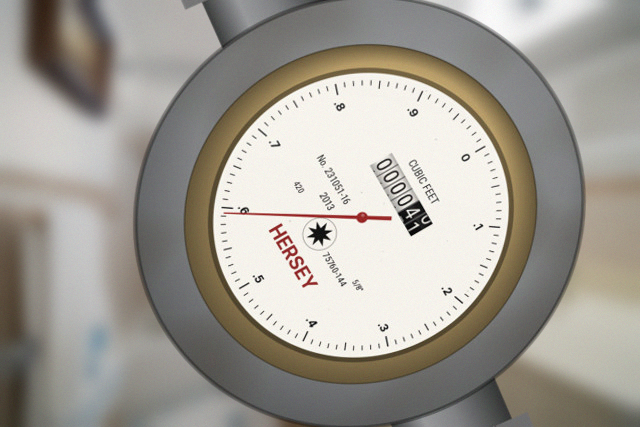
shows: 40.59 ft³
